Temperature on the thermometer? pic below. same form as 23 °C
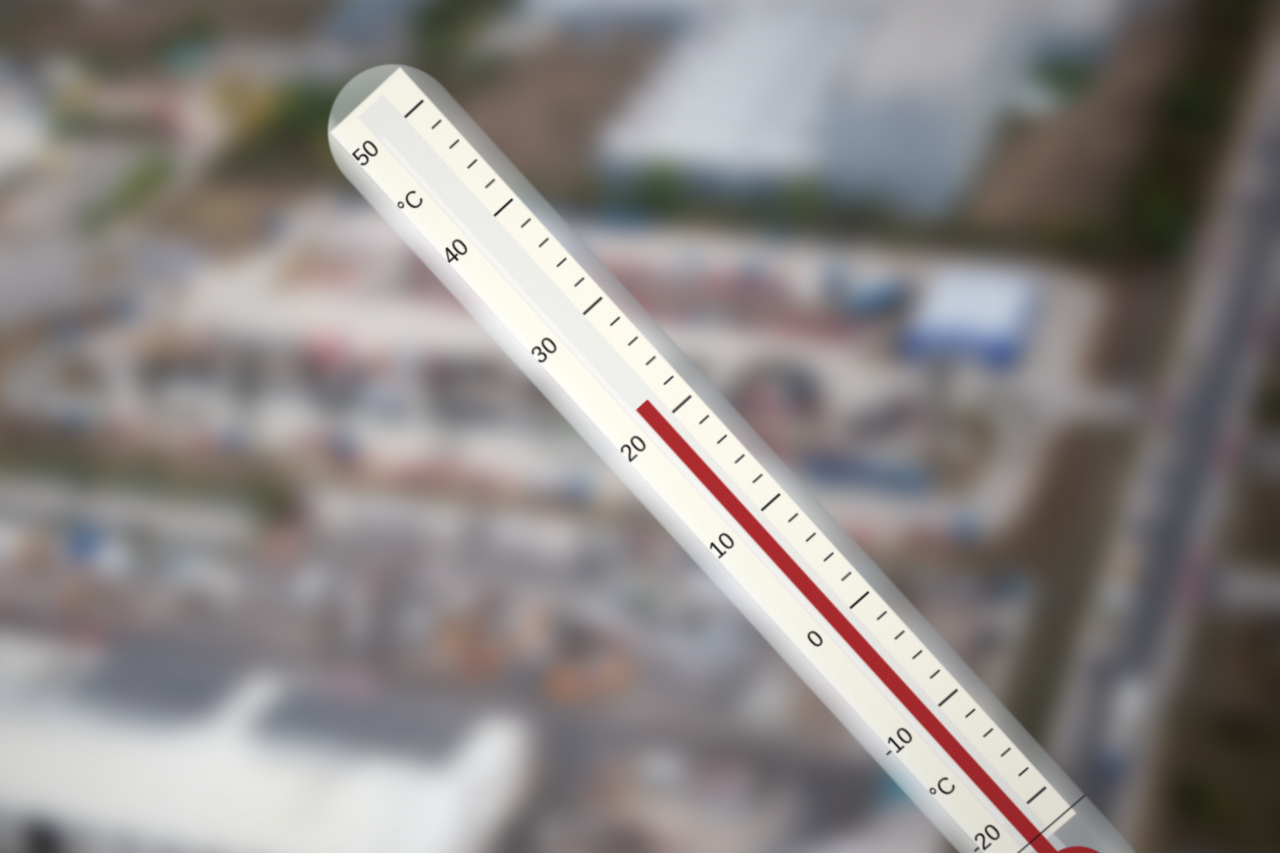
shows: 22 °C
